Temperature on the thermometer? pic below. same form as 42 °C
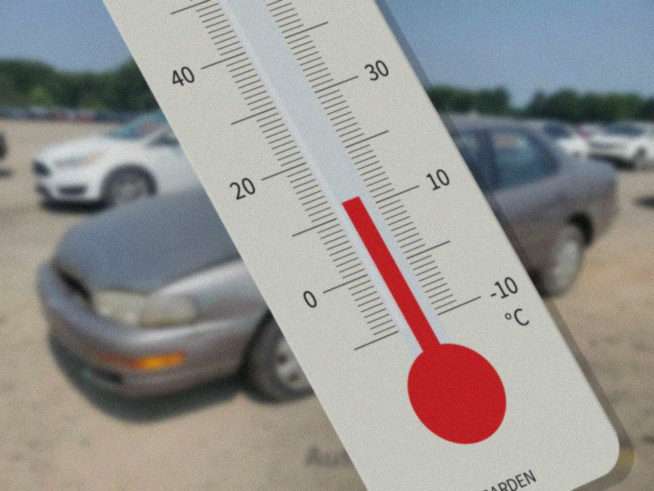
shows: 12 °C
